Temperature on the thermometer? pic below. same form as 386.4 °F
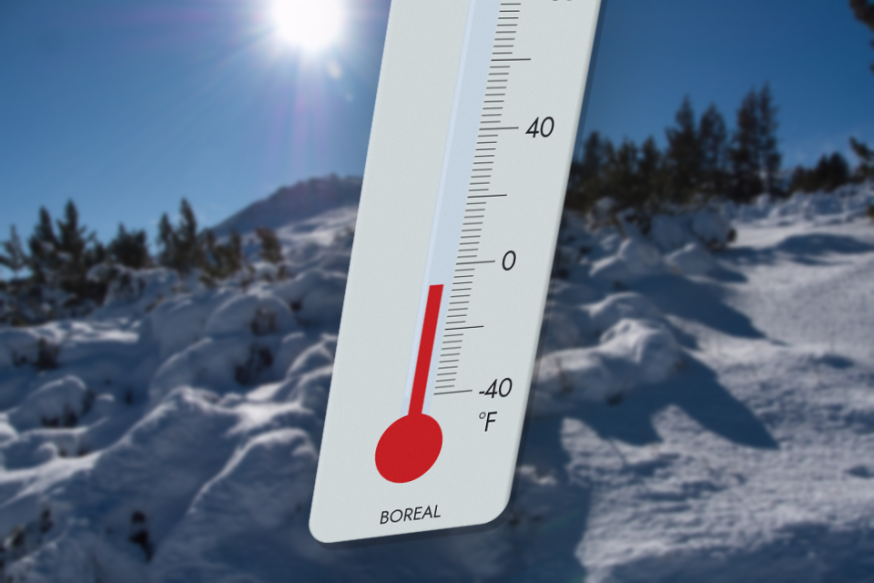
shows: -6 °F
